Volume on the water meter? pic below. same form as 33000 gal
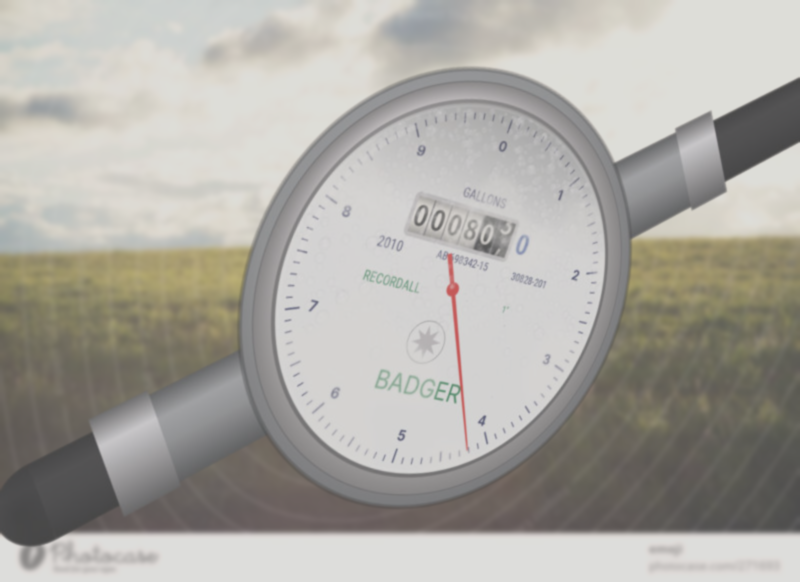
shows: 8034.2 gal
